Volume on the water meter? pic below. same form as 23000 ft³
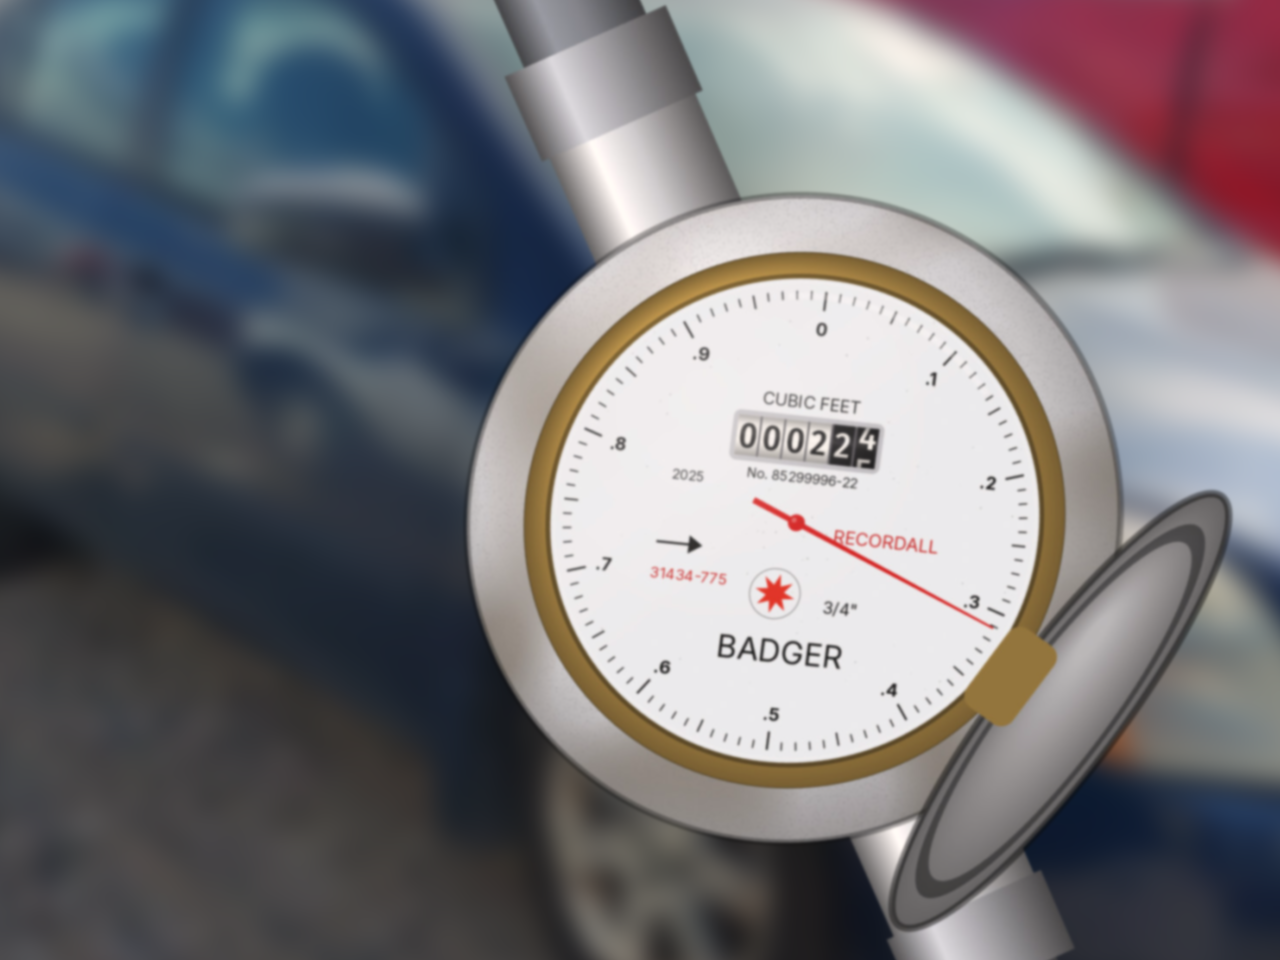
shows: 224.31 ft³
